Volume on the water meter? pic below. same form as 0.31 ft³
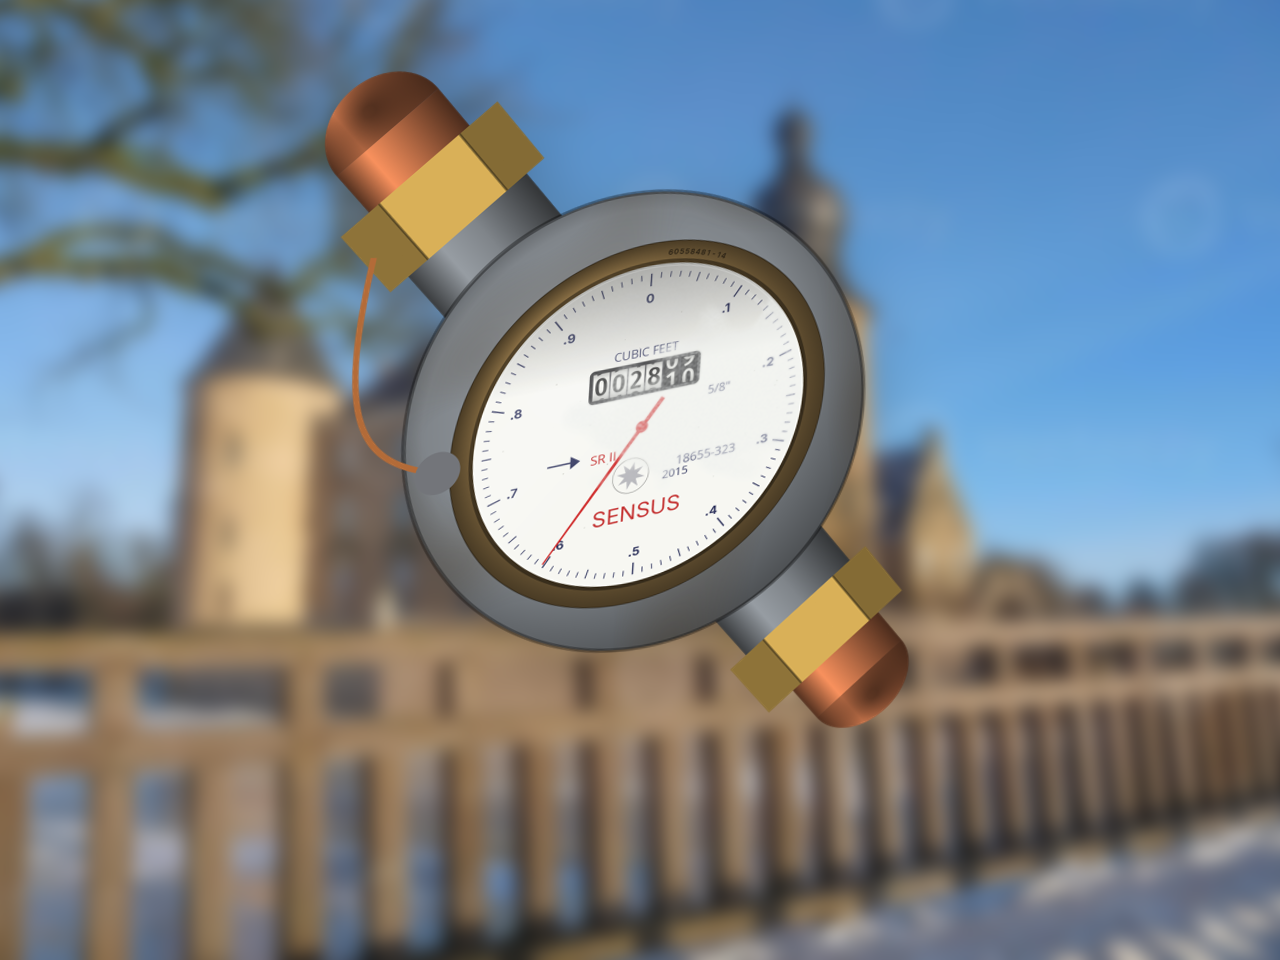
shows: 2809.60 ft³
